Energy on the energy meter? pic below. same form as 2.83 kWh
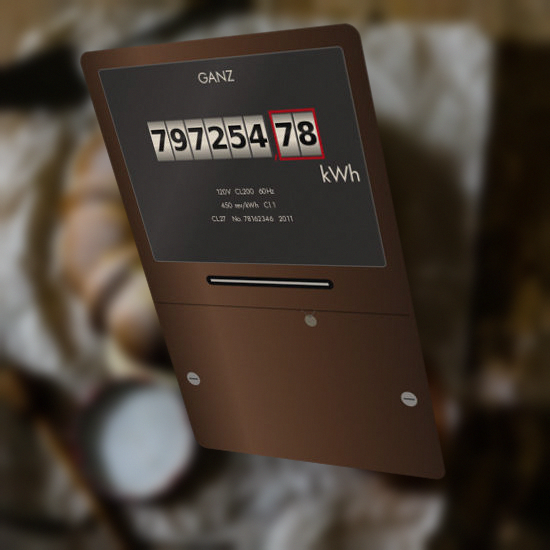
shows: 797254.78 kWh
